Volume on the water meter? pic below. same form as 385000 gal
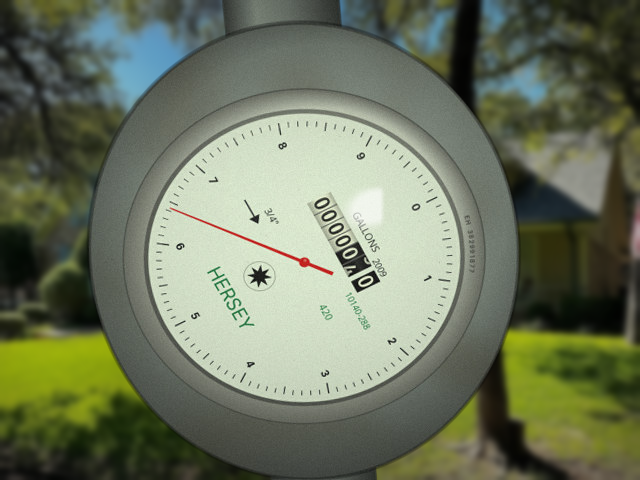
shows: 36.4 gal
